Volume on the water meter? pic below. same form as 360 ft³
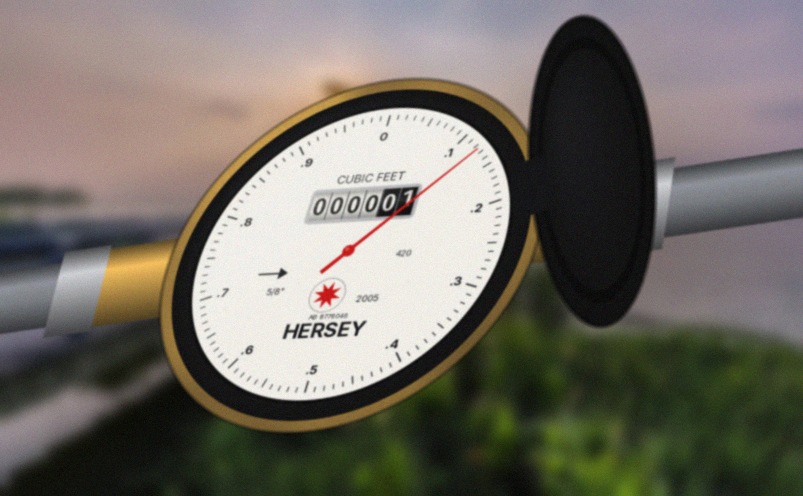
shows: 1.12 ft³
